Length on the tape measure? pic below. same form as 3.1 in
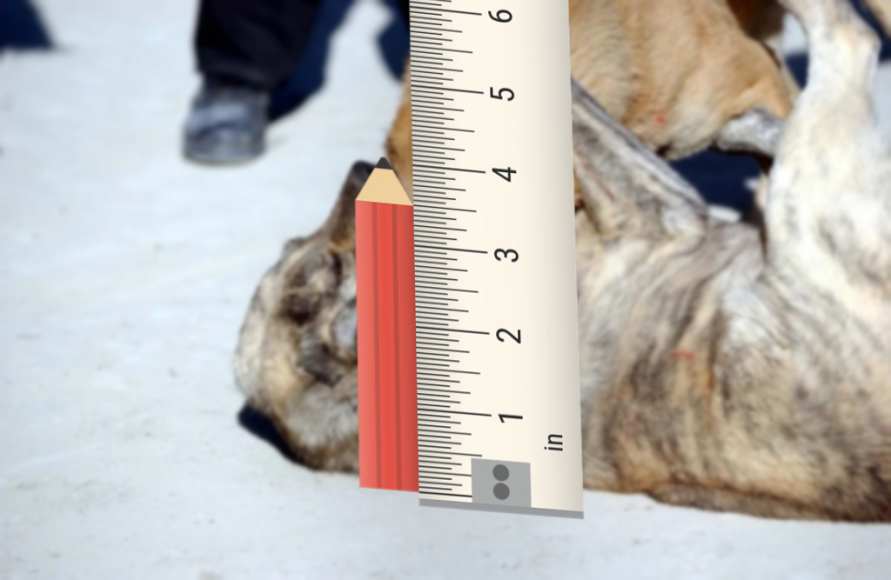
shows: 4.0625 in
